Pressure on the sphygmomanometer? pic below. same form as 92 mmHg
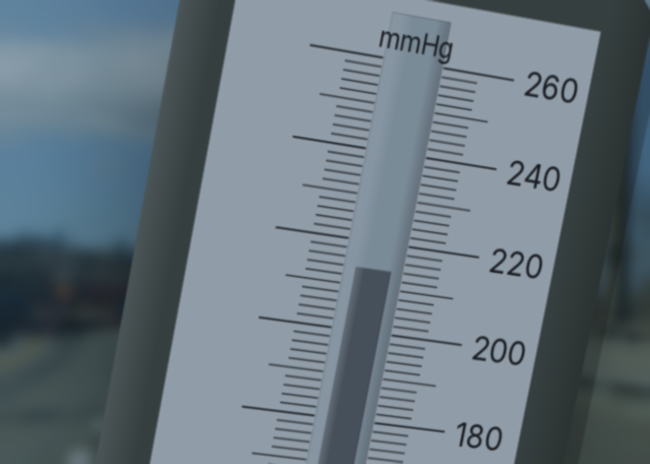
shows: 214 mmHg
